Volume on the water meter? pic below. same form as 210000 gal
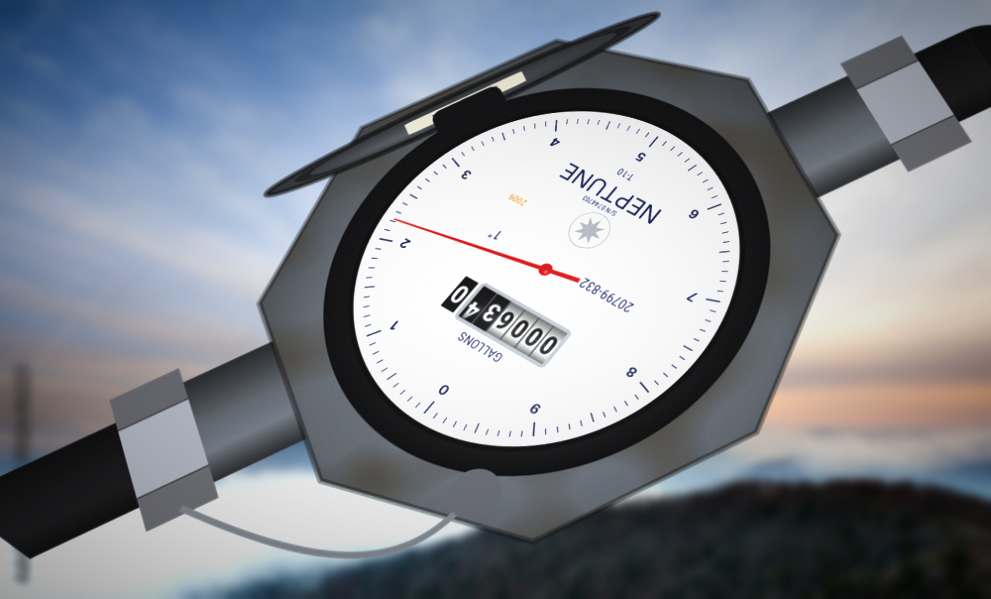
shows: 6342.2 gal
